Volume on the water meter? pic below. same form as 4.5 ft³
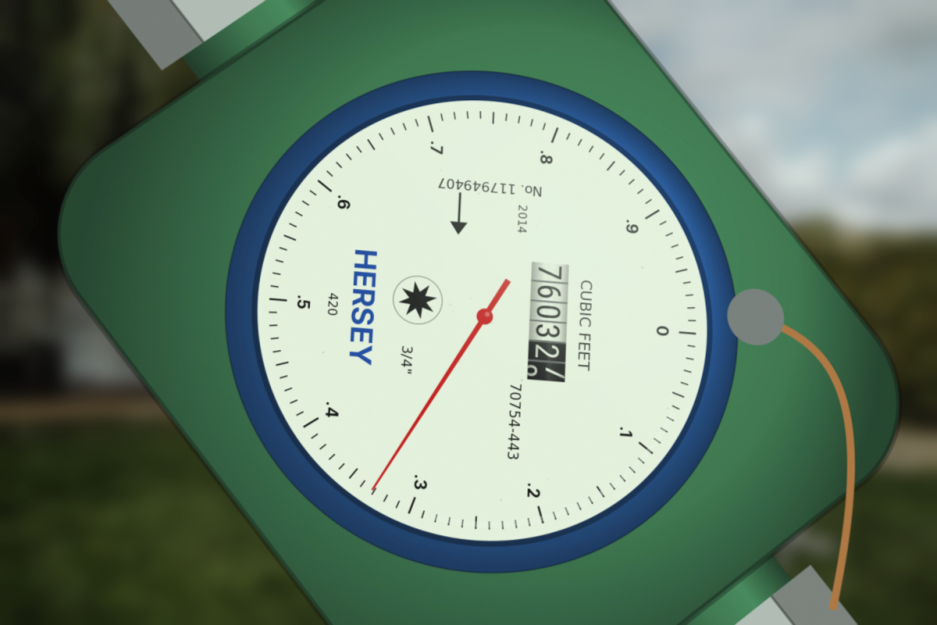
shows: 760327.33 ft³
